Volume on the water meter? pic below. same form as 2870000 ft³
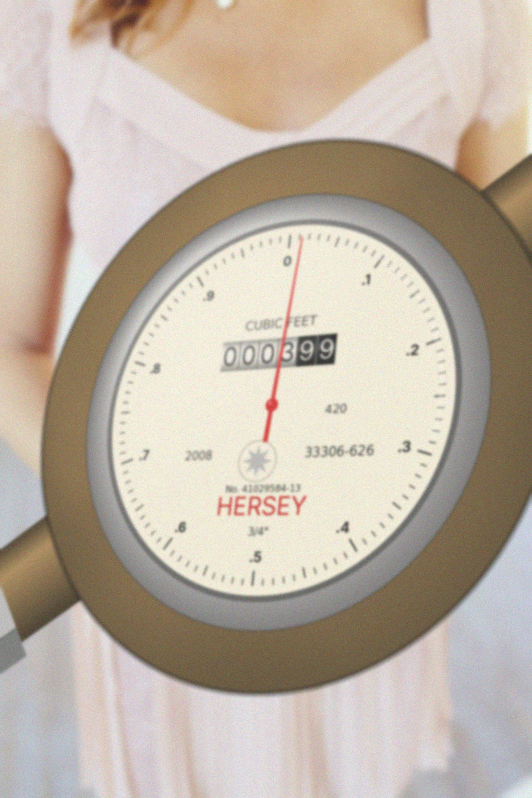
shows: 399.01 ft³
